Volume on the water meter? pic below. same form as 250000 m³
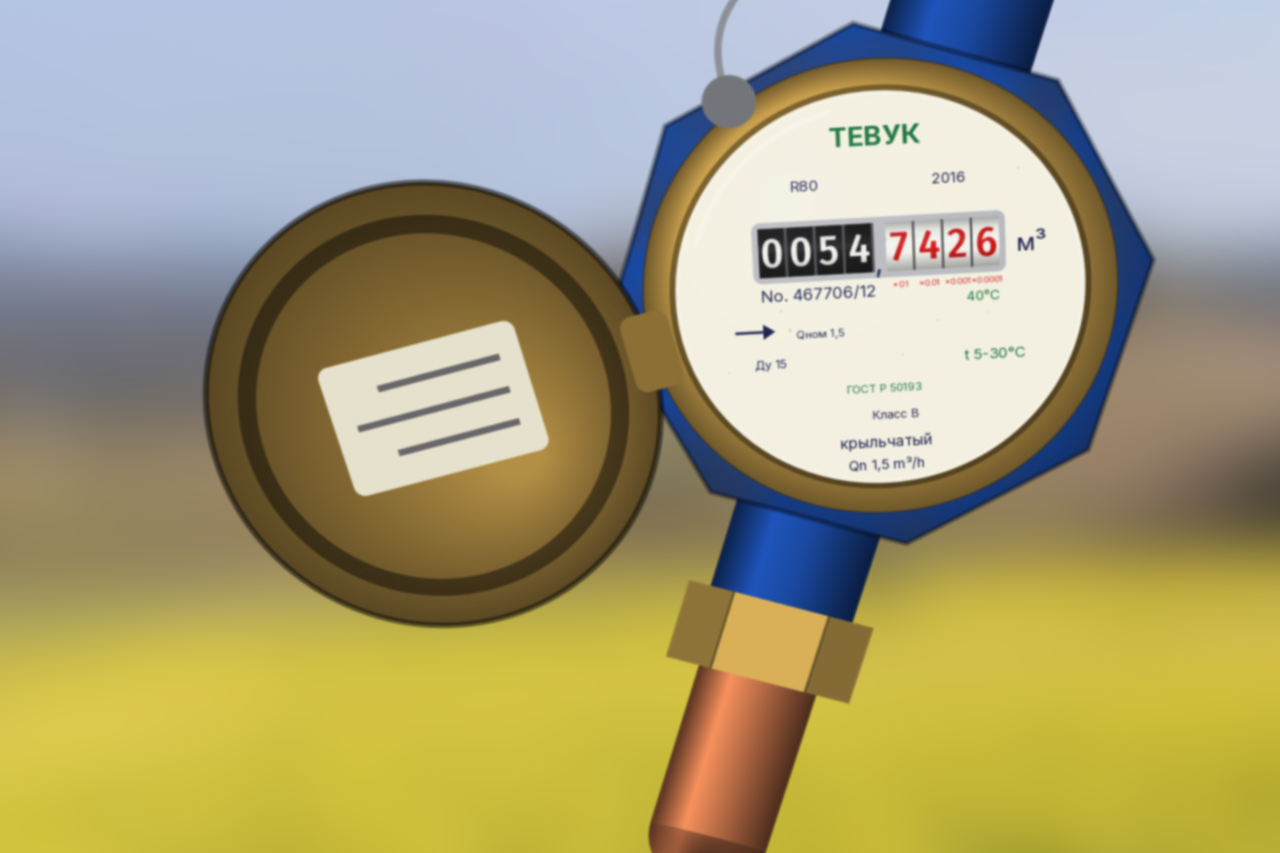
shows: 54.7426 m³
